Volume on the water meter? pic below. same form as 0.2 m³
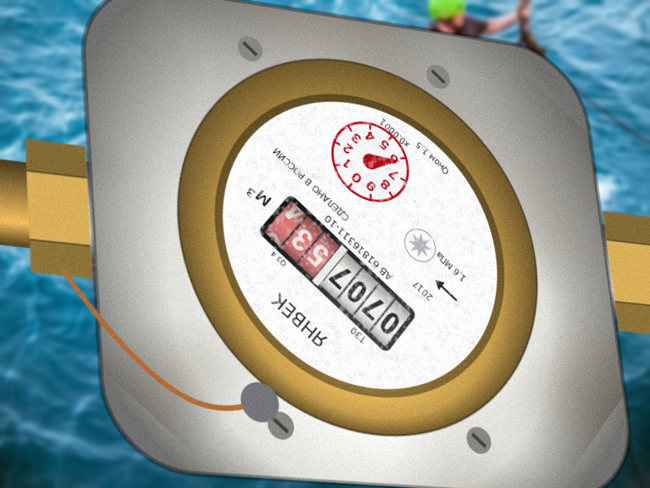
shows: 707.5336 m³
